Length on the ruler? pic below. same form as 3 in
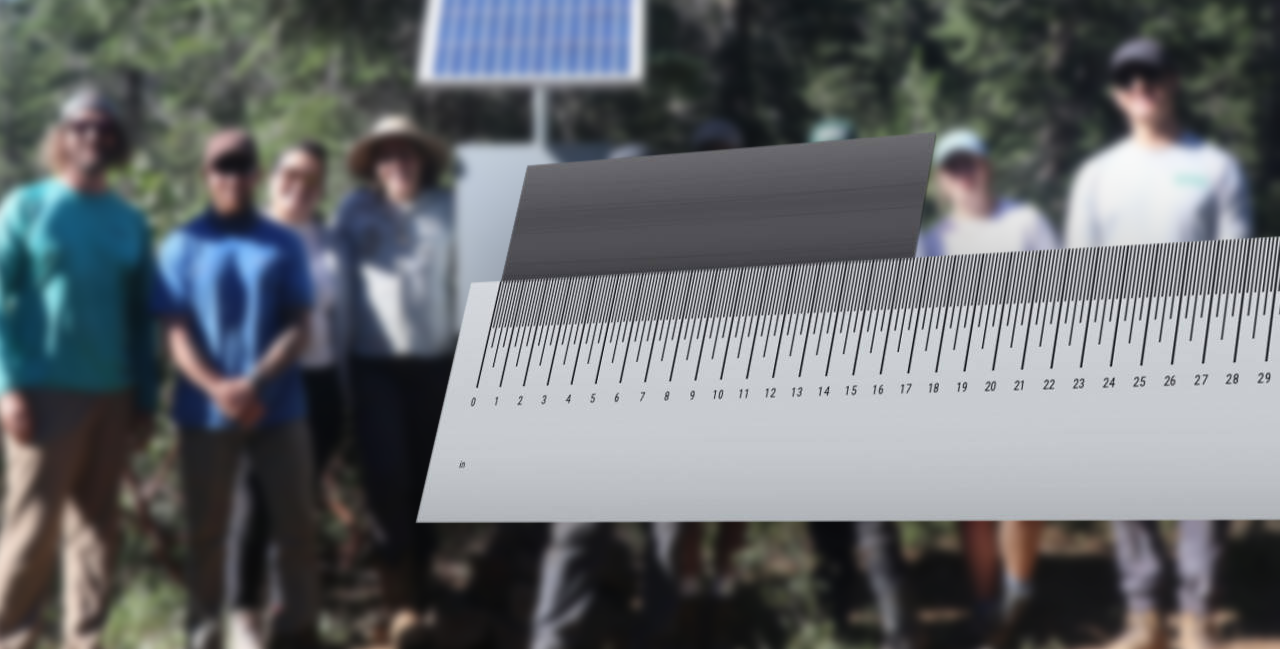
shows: 16.5 in
